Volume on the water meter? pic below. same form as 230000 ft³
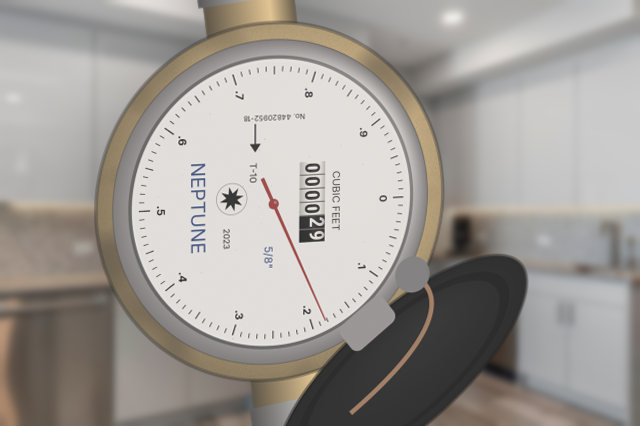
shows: 29.18 ft³
